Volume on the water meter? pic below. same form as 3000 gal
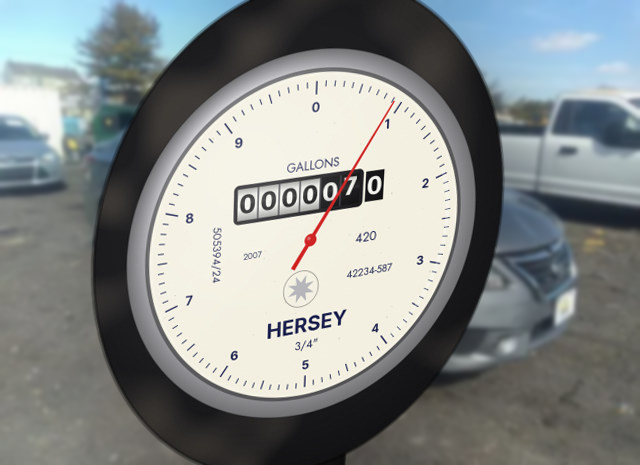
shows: 70.9 gal
